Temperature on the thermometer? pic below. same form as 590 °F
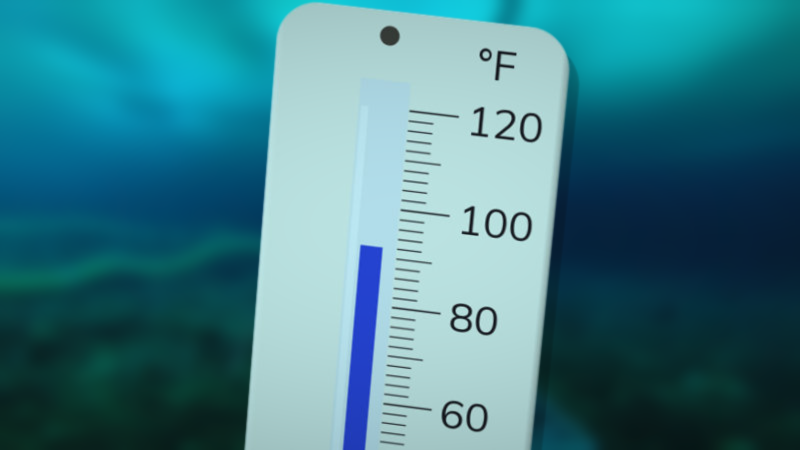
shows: 92 °F
